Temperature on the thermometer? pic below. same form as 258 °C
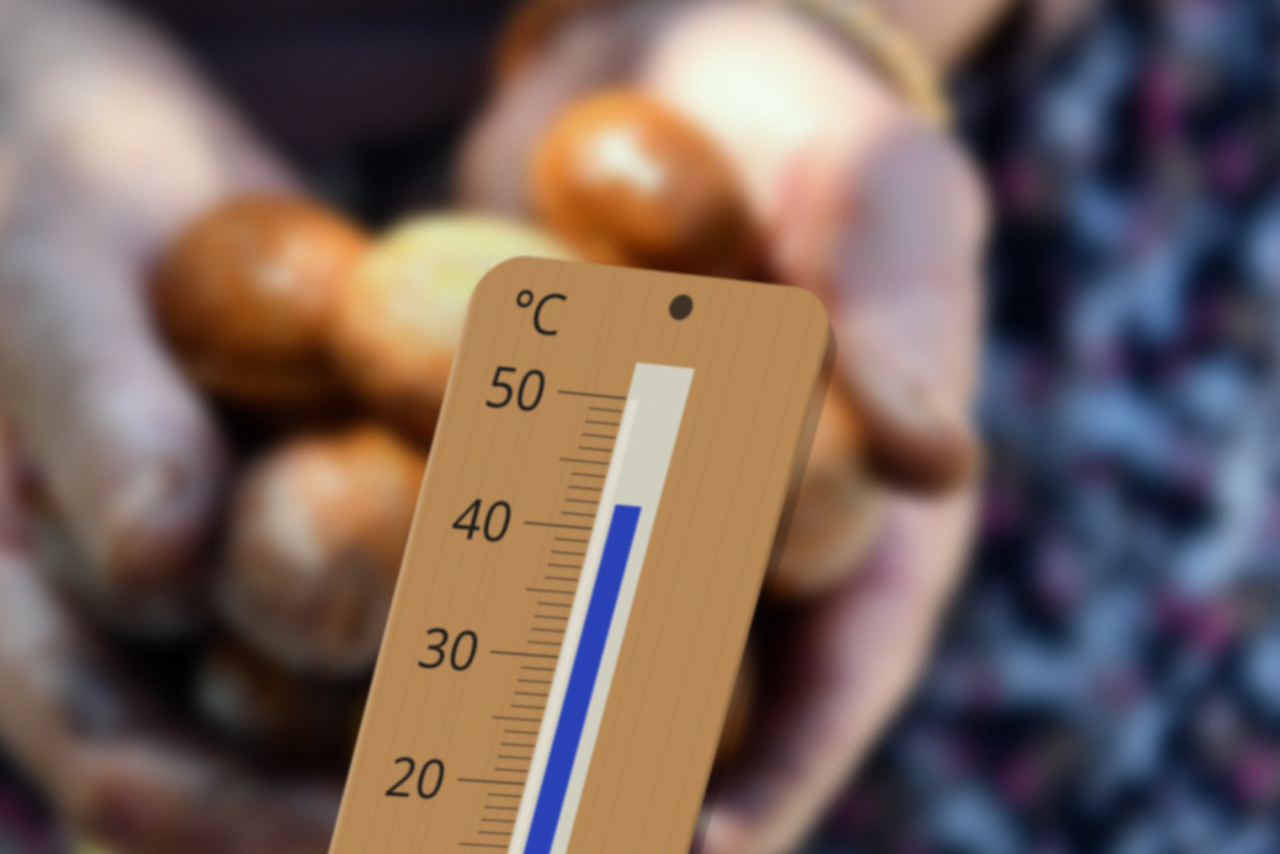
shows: 42 °C
